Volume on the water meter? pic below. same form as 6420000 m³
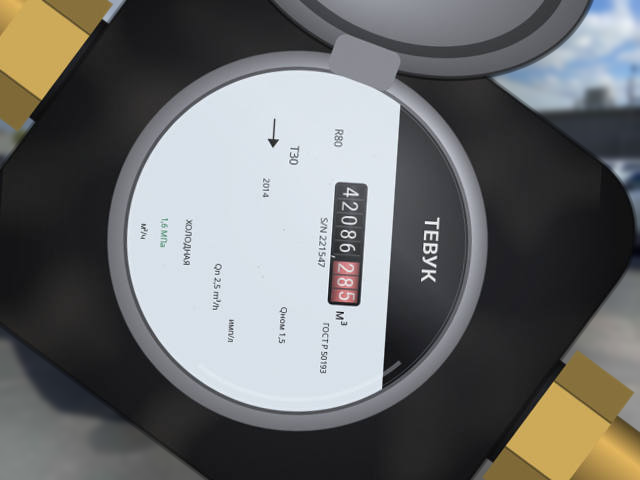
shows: 42086.285 m³
